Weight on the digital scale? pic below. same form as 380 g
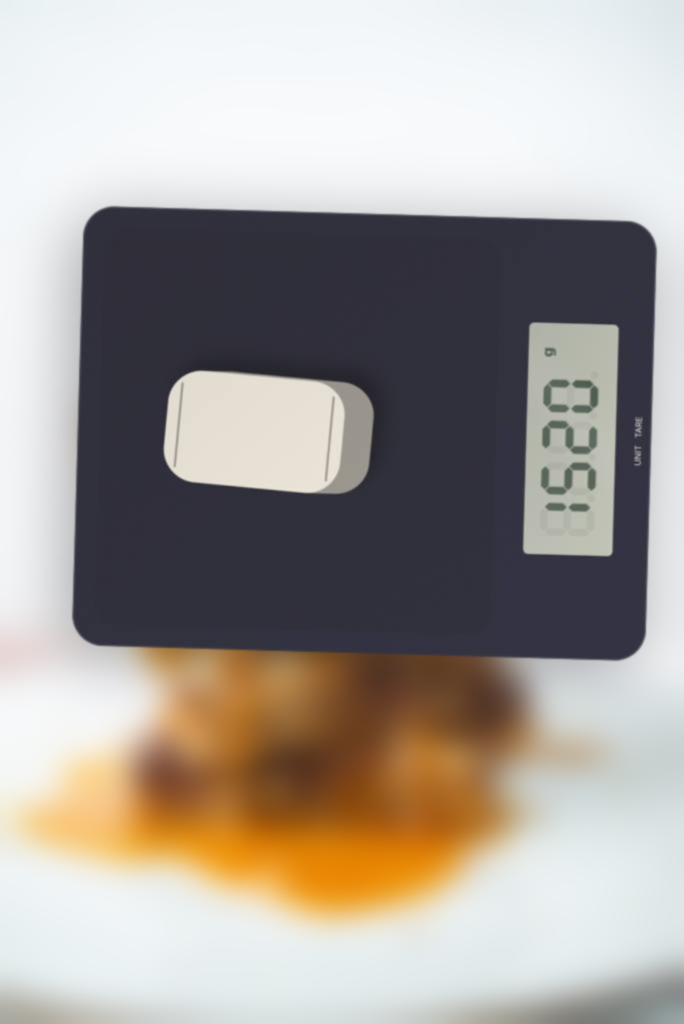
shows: 1520 g
